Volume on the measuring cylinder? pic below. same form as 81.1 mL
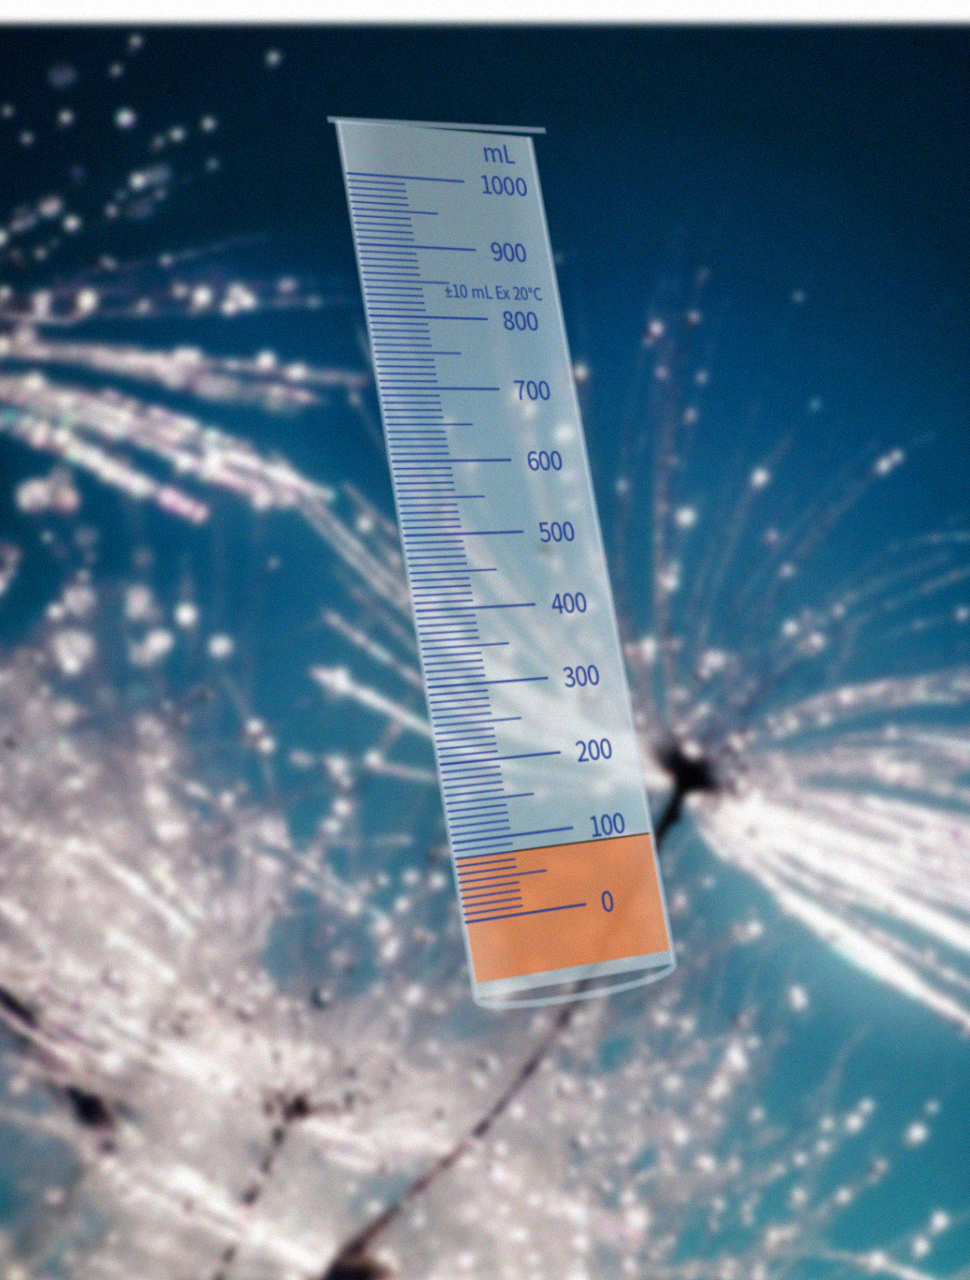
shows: 80 mL
